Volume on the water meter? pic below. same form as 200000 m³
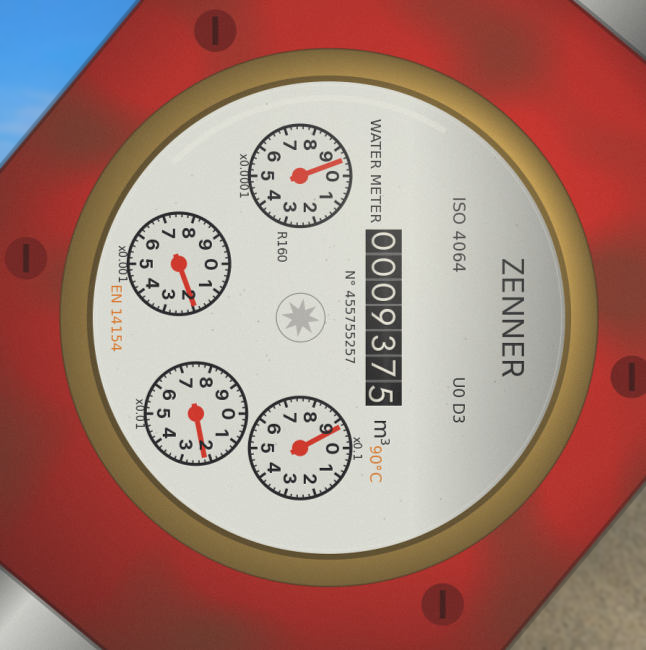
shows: 9374.9219 m³
